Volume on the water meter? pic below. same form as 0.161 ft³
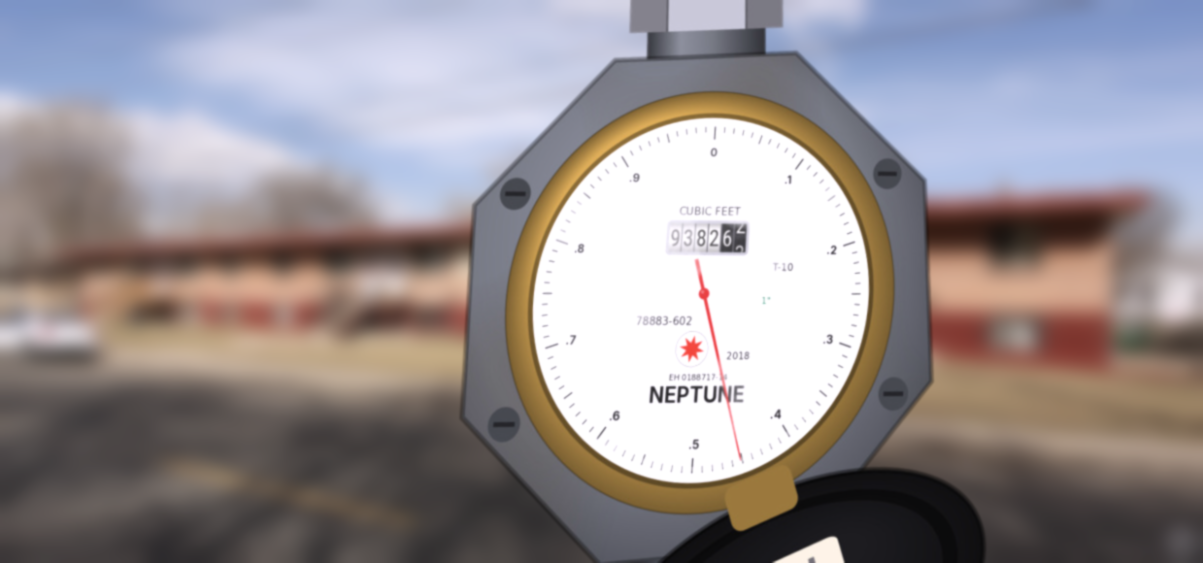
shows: 938262.45 ft³
